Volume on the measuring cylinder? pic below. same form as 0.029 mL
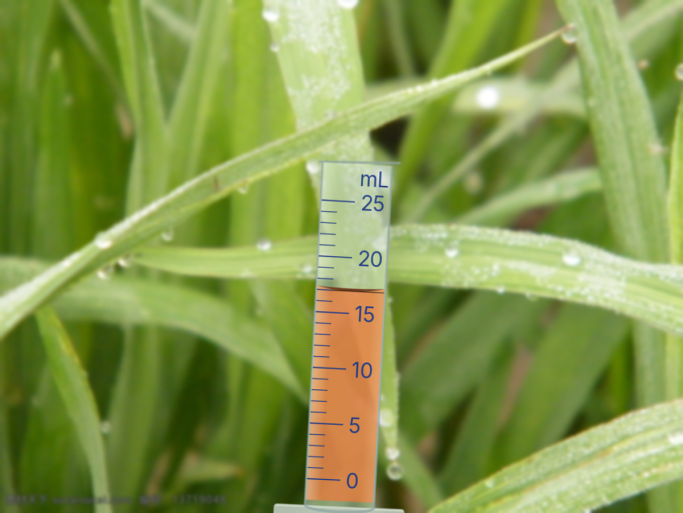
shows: 17 mL
